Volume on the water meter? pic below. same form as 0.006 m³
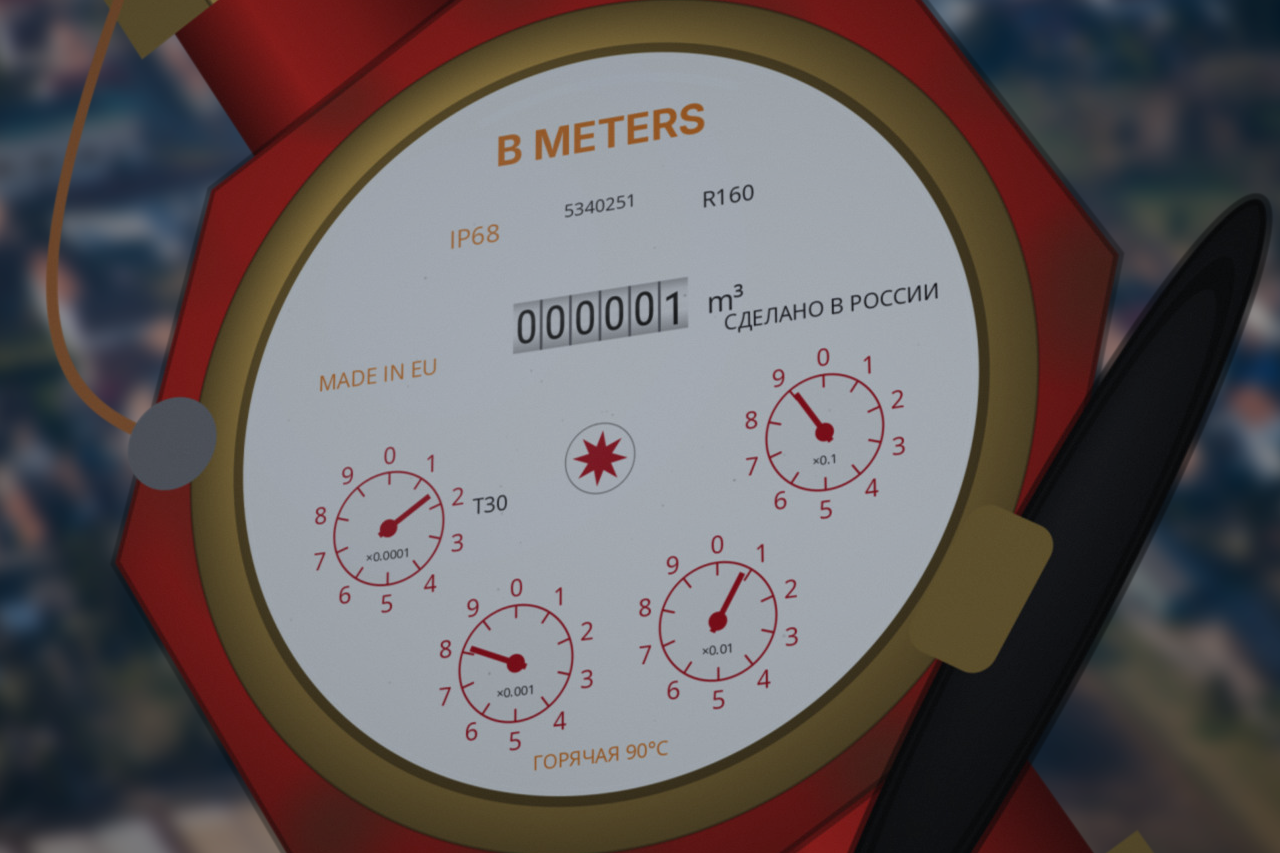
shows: 0.9081 m³
